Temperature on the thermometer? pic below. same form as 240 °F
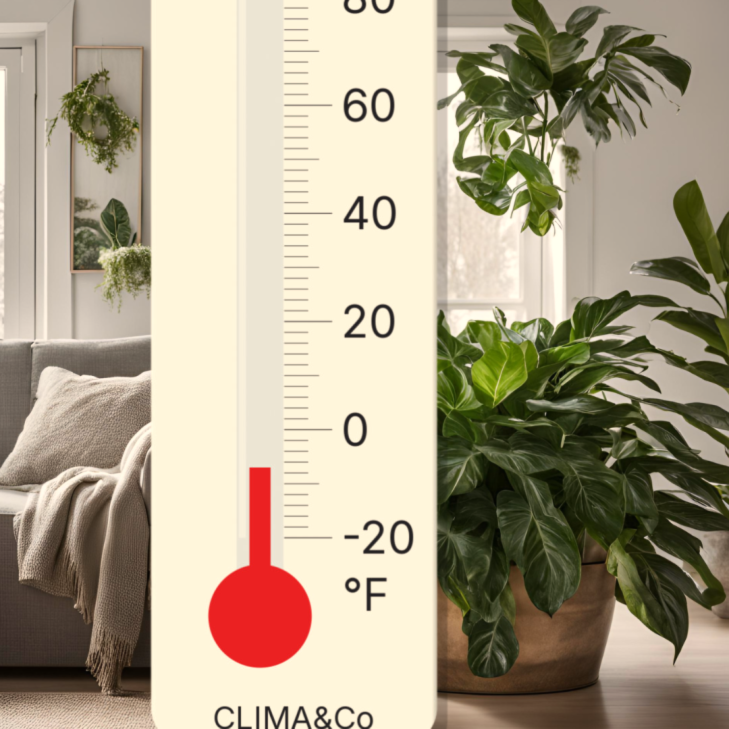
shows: -7 °F
